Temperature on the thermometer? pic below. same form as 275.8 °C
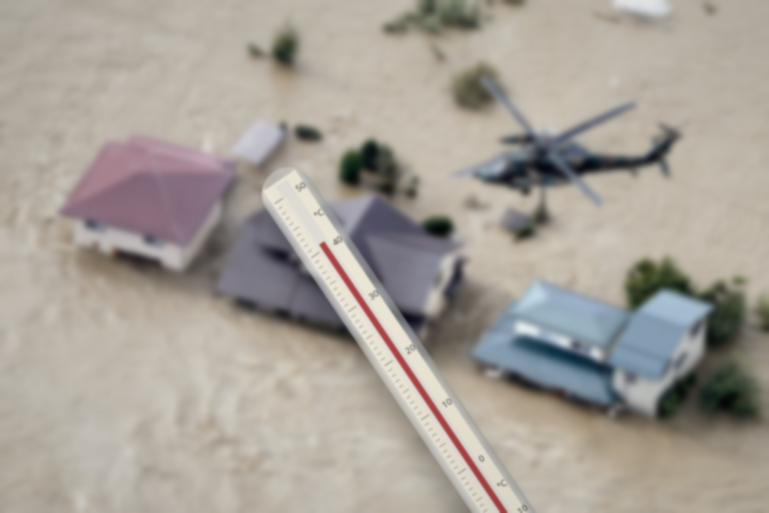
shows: 41 °C
